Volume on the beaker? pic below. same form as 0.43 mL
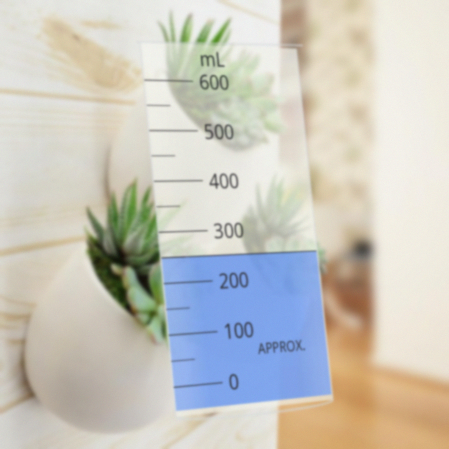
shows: 250 mL
